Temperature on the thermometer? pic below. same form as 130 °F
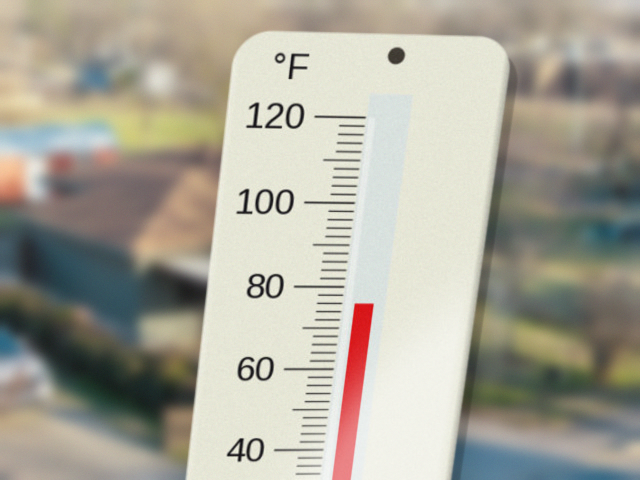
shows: 76 °F
